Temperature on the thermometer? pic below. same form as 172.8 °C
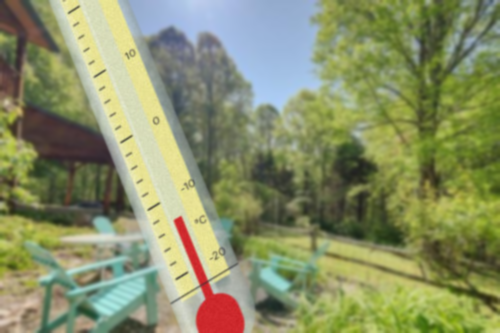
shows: -13 °C
